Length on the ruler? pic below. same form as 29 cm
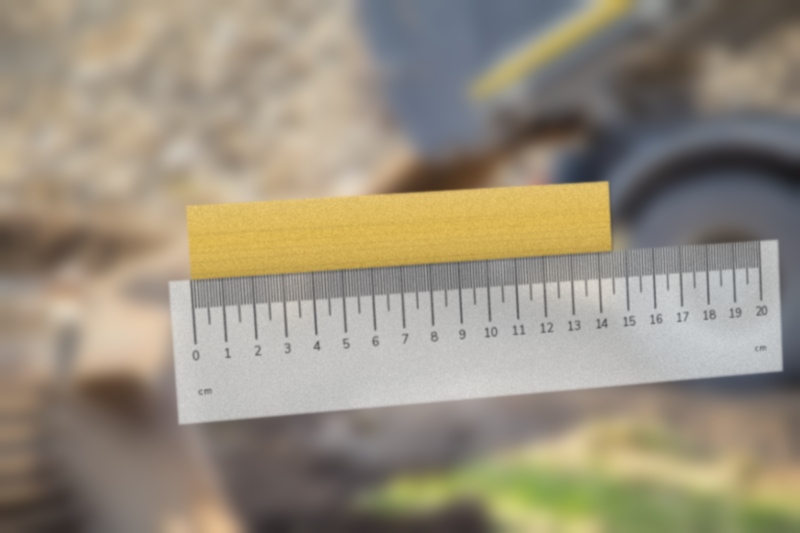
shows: 14.5 cm
